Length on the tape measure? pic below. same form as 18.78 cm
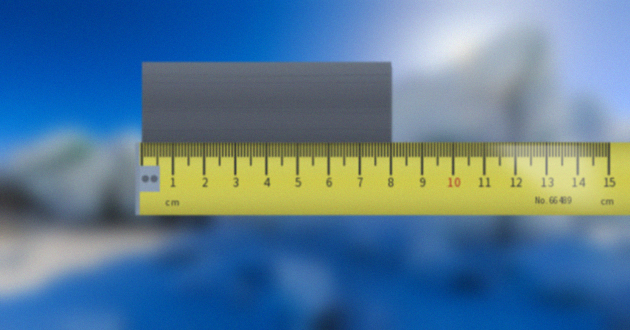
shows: 8 cm
